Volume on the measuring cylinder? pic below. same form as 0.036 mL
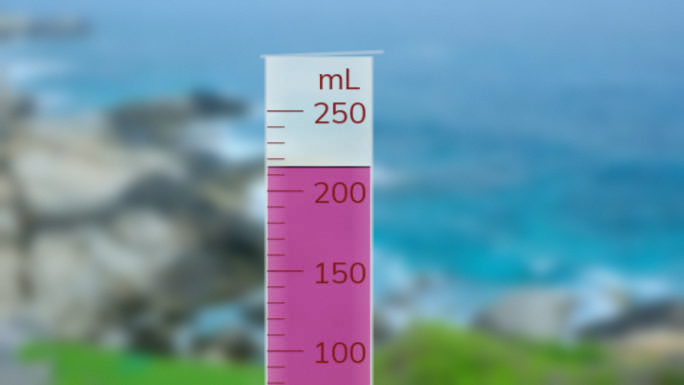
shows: 215 mL
